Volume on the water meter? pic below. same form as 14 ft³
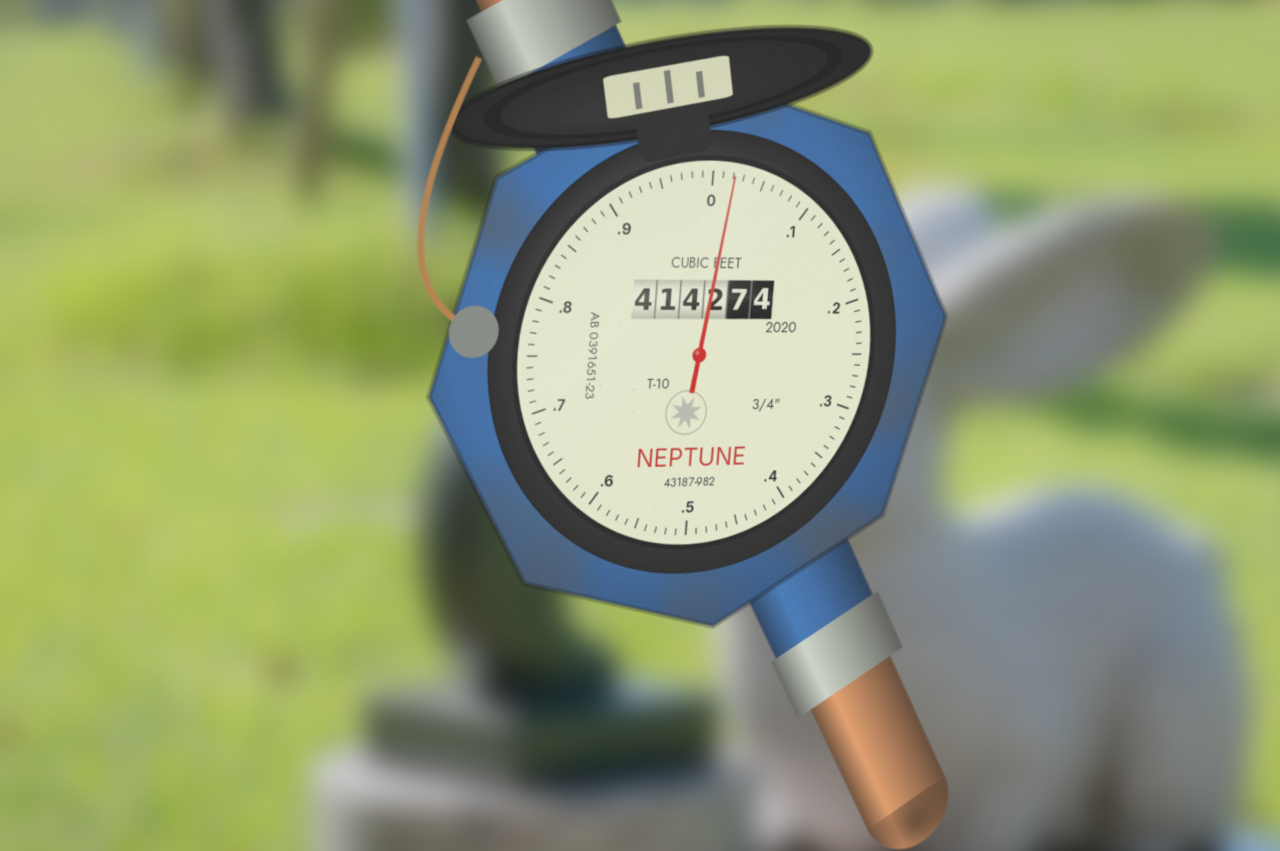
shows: 414274.02 ft³
